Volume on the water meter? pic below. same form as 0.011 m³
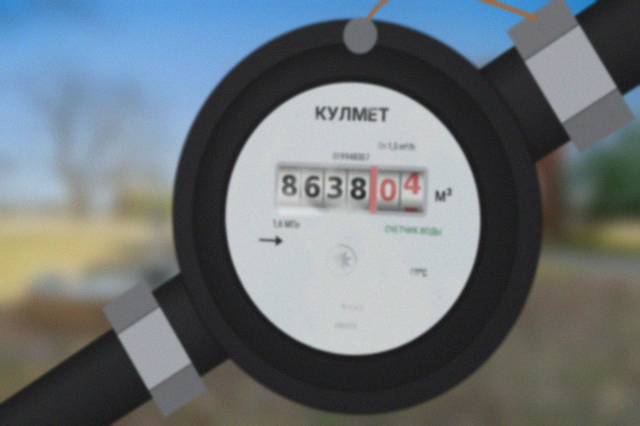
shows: 8638.04 m³
